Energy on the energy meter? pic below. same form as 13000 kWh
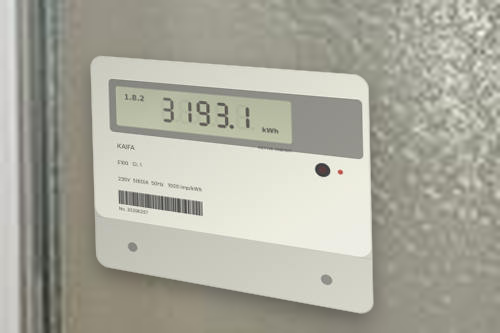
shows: 3193.1 kWh
